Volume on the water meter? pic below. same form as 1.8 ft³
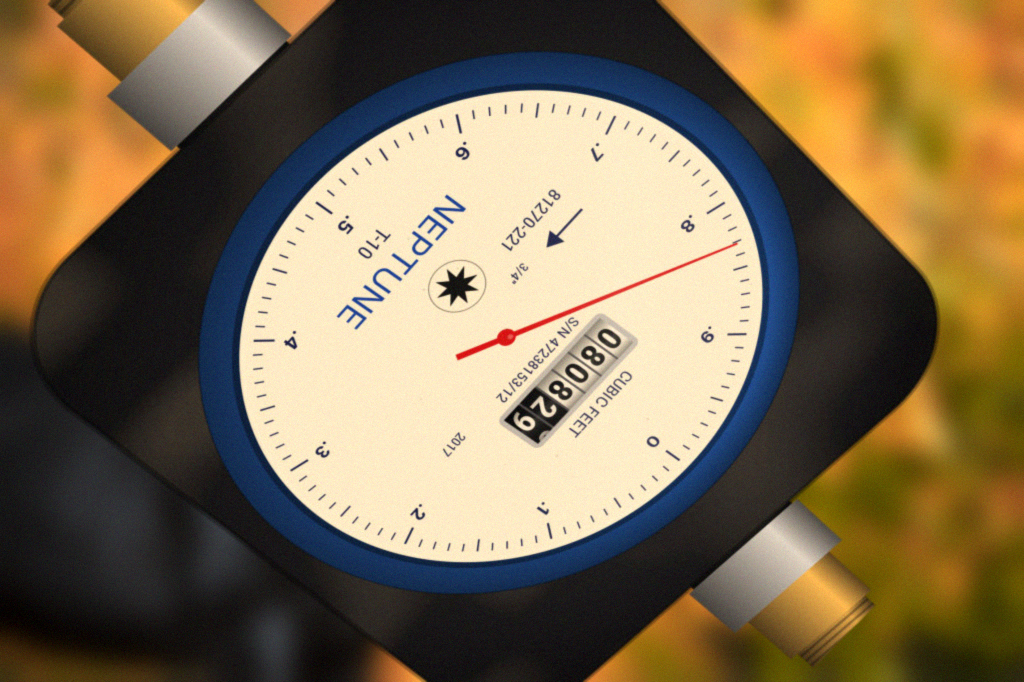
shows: 80828.83 ft³
